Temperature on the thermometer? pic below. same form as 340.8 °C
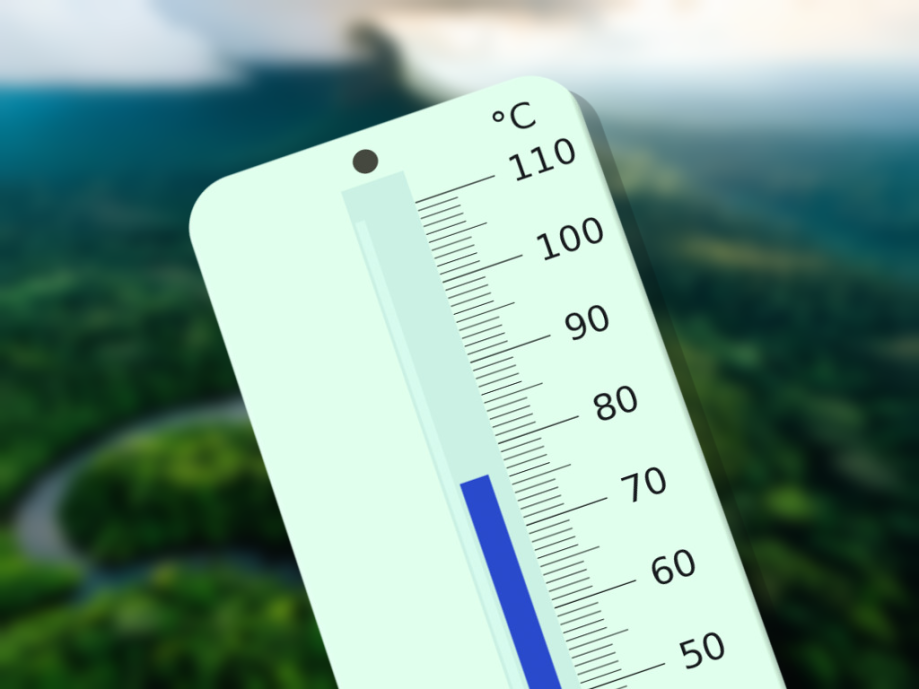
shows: 77 °C
